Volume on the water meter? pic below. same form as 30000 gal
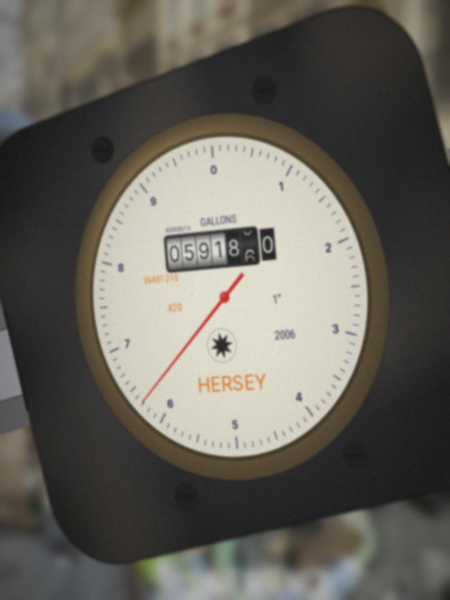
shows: 591856.3 gal
